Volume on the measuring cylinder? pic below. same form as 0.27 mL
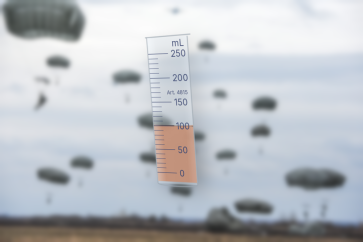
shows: 100 mL
